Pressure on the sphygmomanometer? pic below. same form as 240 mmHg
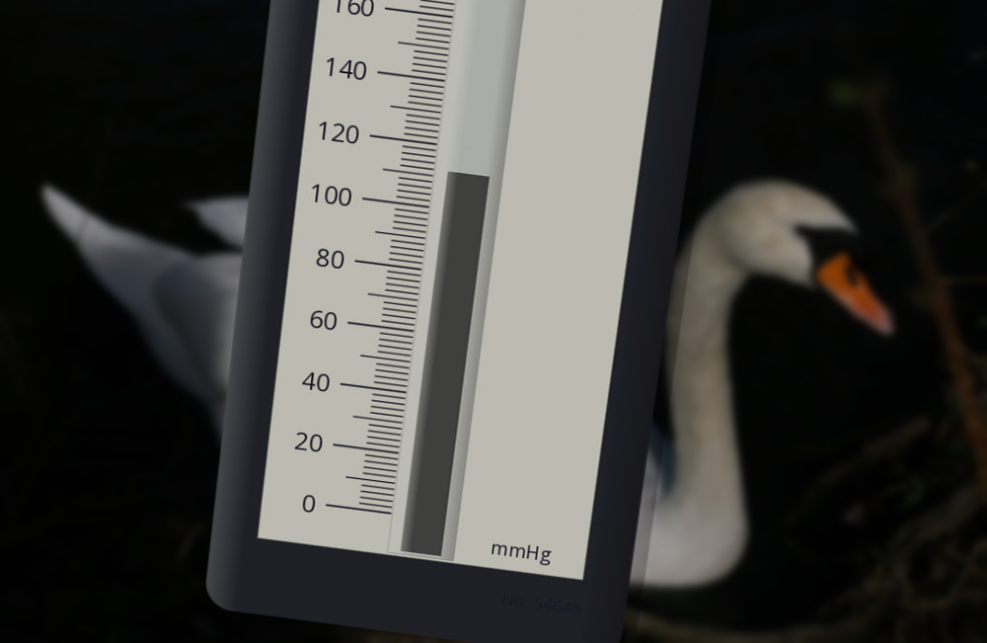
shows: 112 mmHg
